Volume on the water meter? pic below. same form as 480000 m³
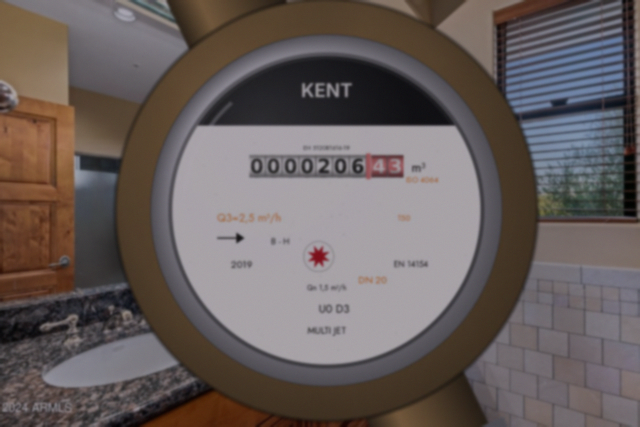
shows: 206.43 m³
